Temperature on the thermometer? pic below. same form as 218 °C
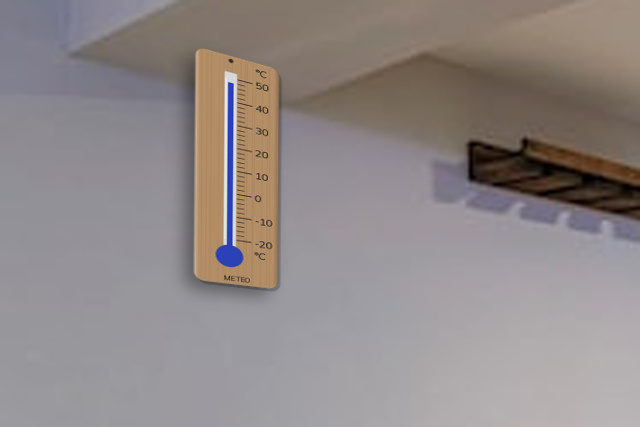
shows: 48 °C
